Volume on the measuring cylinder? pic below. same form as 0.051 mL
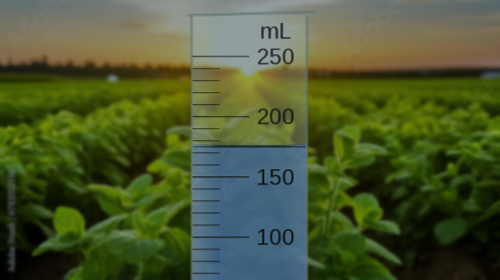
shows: 175 mL
